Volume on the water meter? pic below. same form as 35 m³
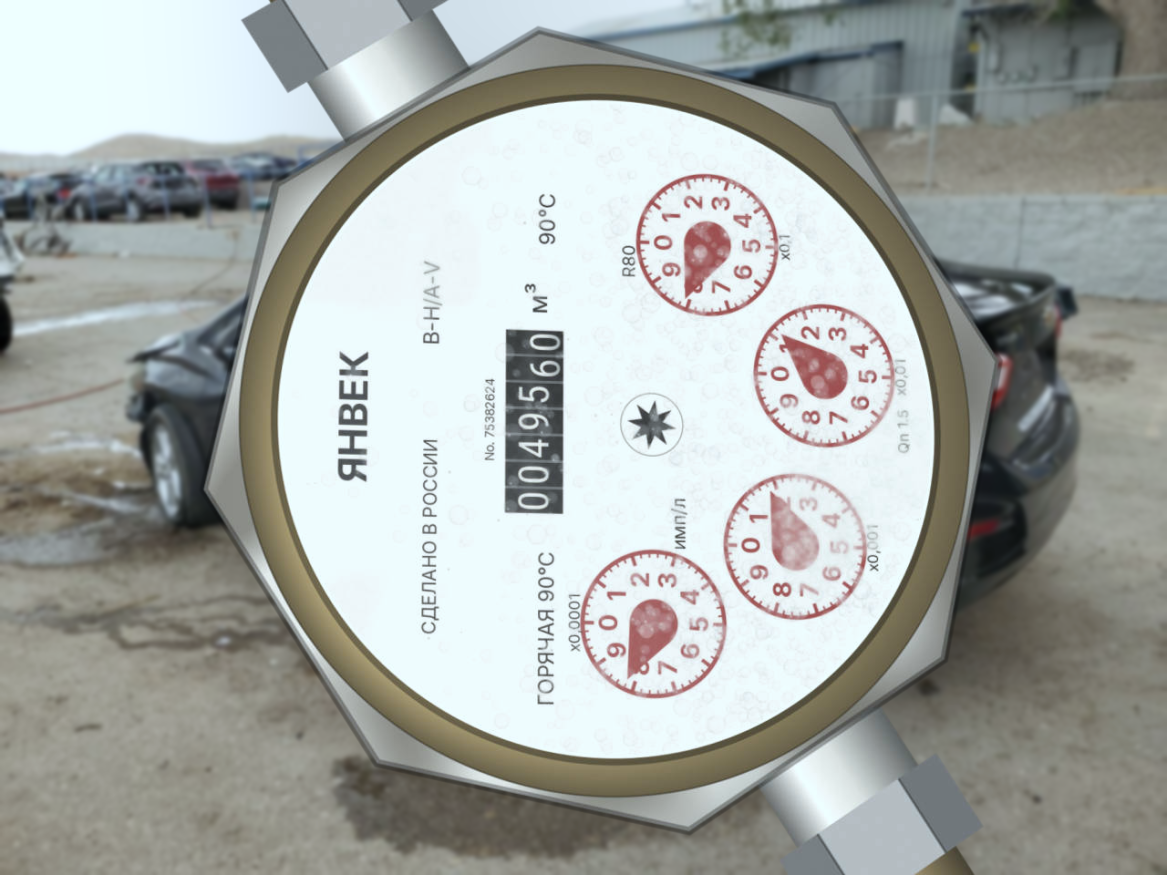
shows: 49559.8118 m³
